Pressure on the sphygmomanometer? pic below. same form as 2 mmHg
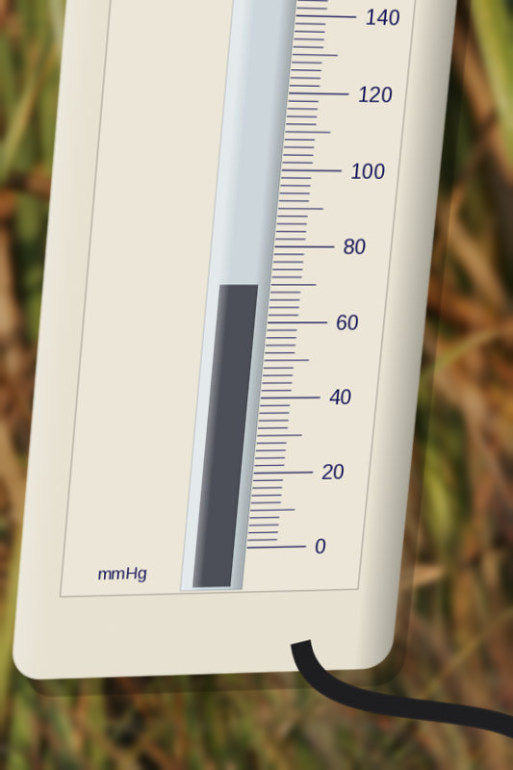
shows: 70 mmHg
